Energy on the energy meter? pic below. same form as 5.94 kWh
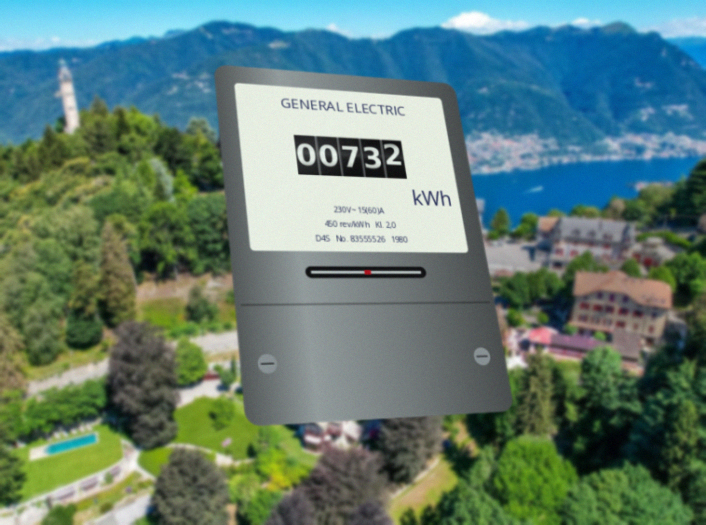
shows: 732 kWh
